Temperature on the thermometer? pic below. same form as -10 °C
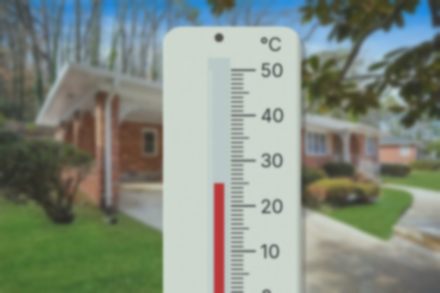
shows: 25 °C
